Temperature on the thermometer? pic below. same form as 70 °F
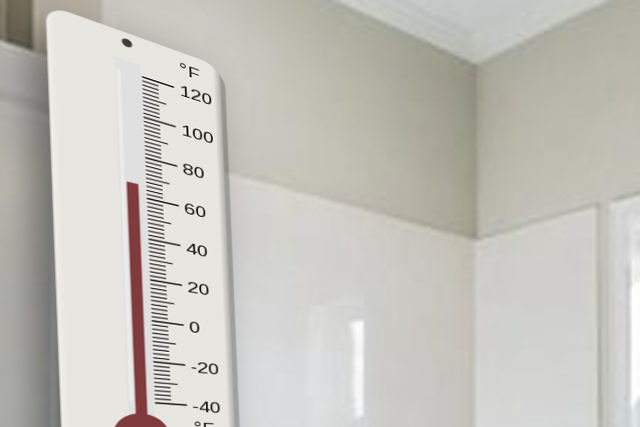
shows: 66 °F
